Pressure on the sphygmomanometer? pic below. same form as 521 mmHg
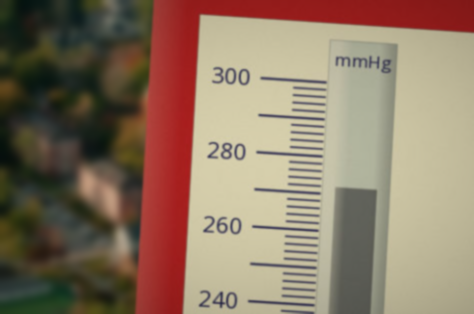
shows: 272 mmHg
